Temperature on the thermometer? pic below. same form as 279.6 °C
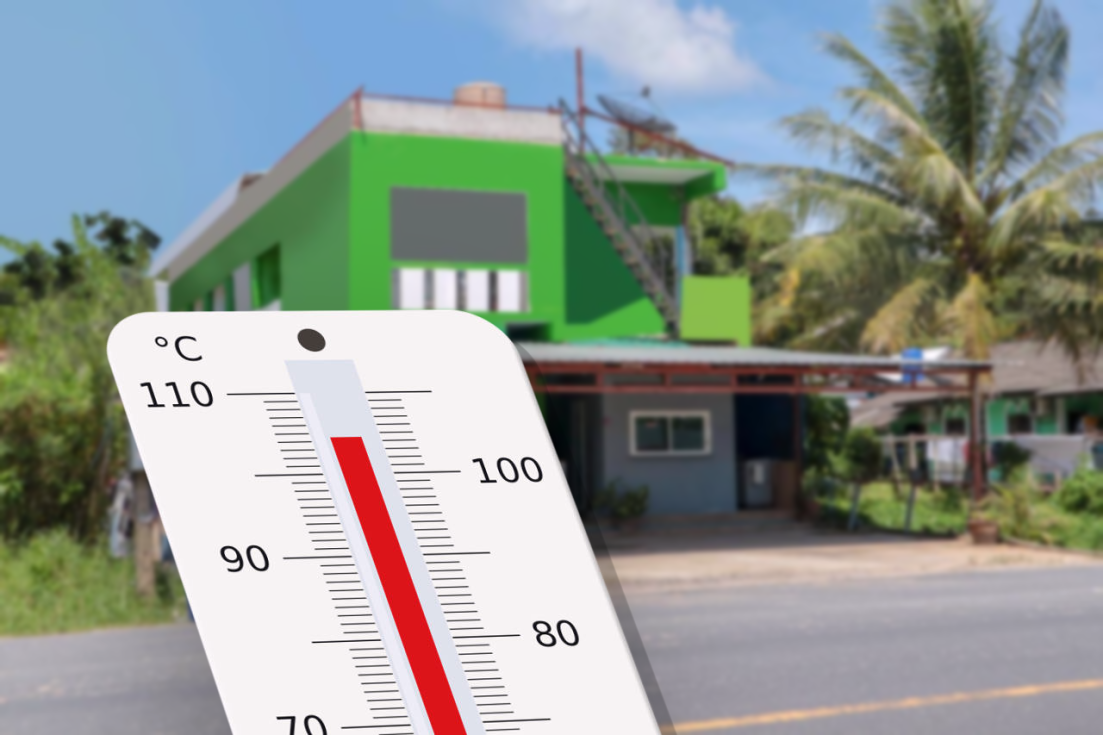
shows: 104.5 °C
